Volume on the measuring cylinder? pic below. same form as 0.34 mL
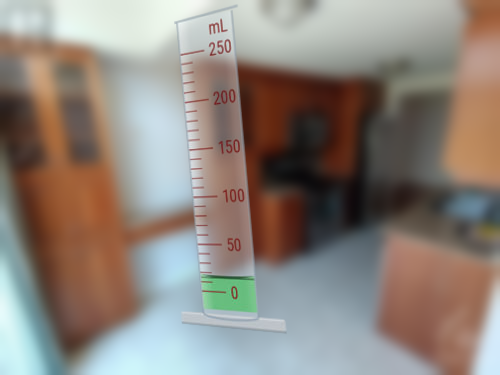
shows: 15 mL
